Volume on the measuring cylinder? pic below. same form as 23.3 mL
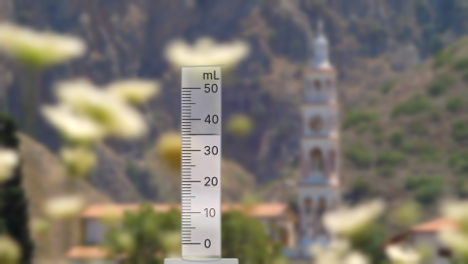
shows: 35 mL
